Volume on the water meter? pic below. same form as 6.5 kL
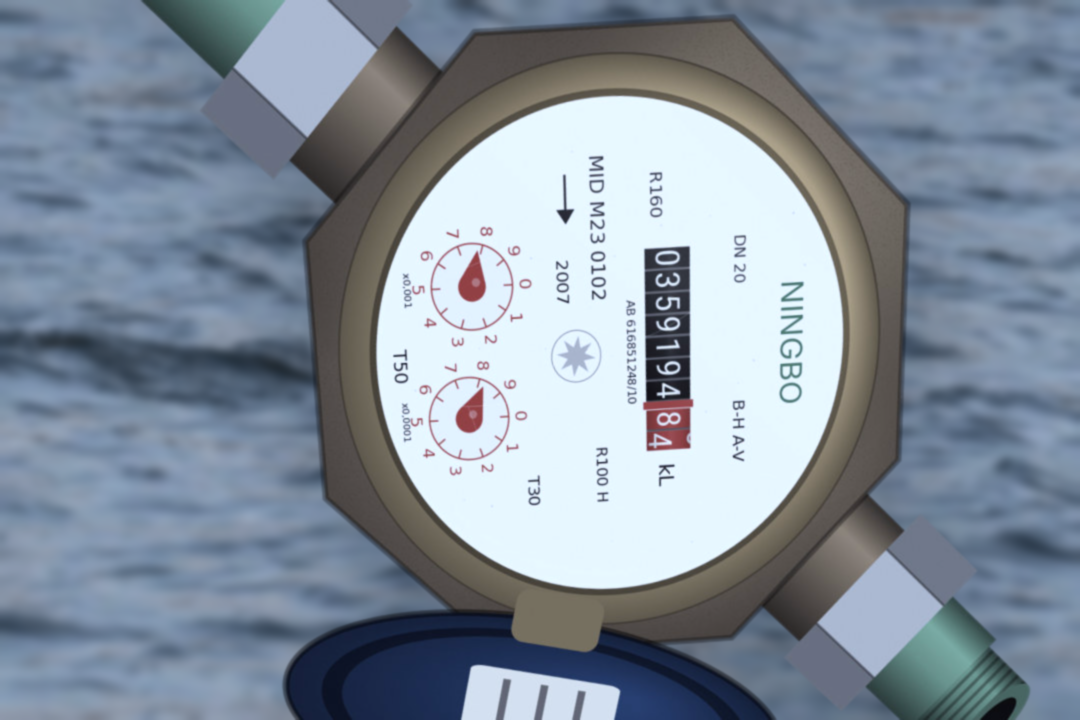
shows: 359194.8378 kL
